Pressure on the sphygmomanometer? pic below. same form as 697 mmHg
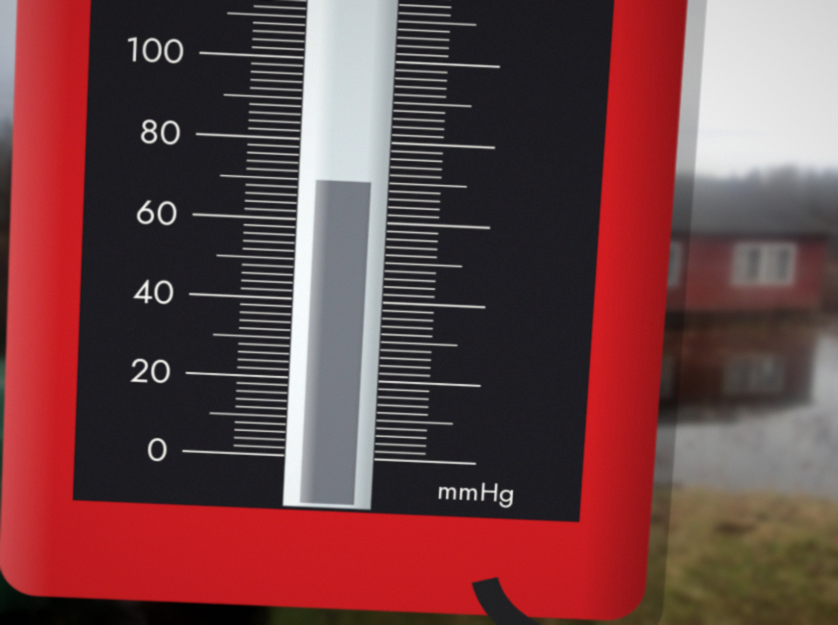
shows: 70 mmHg
